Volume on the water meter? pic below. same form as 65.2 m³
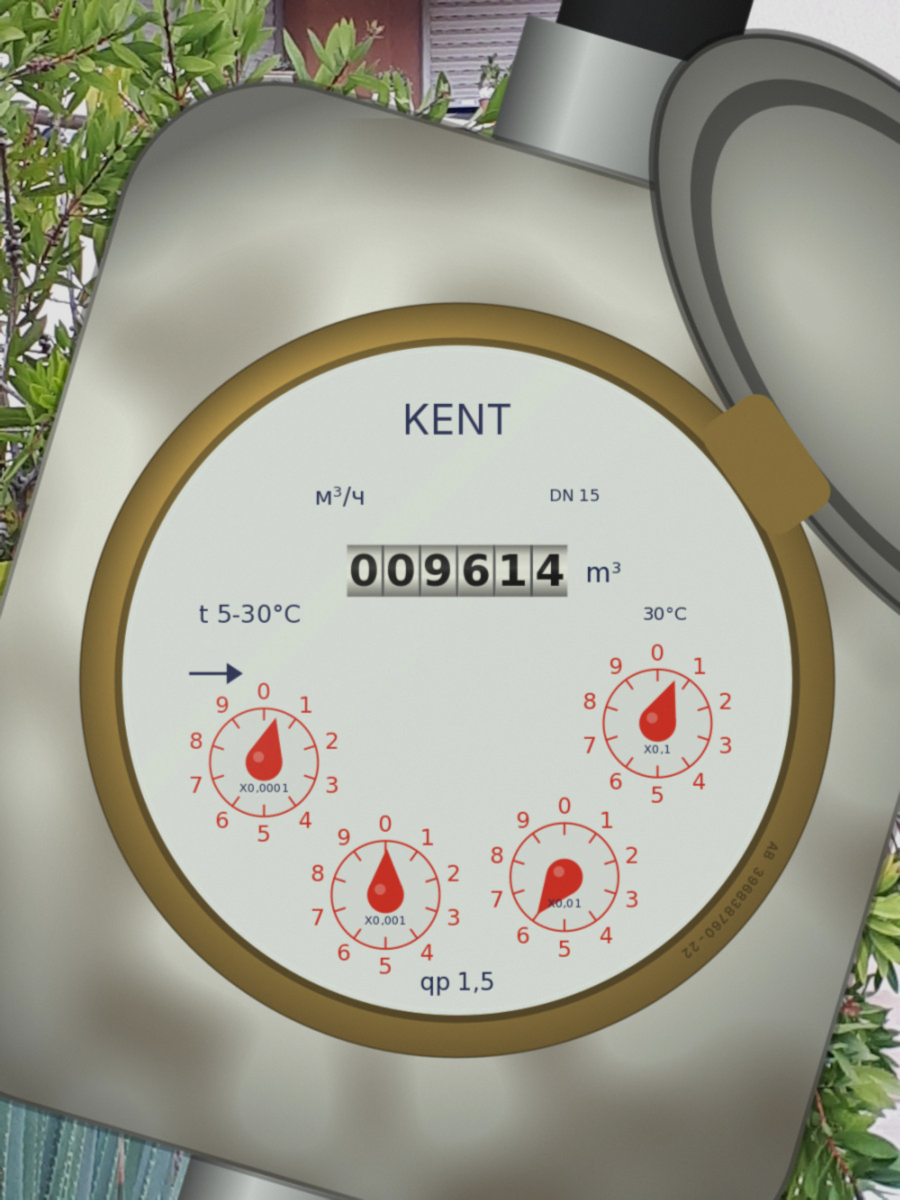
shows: 9614.0600 m³
